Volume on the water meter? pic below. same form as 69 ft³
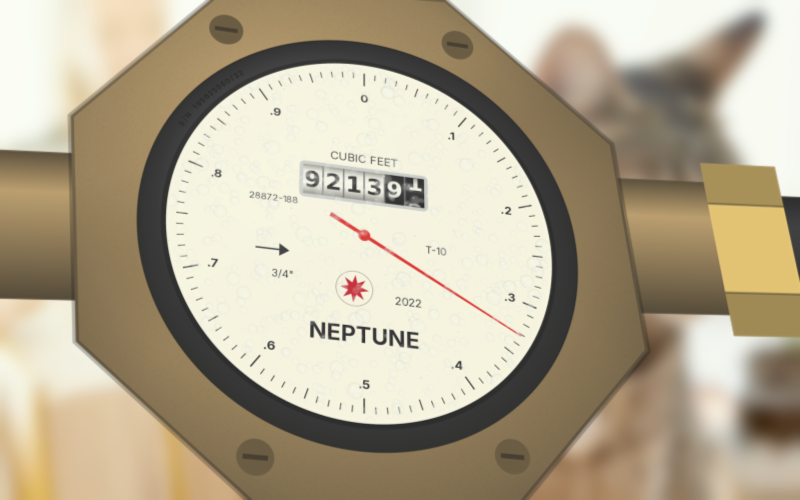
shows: 921391.33 ft³
